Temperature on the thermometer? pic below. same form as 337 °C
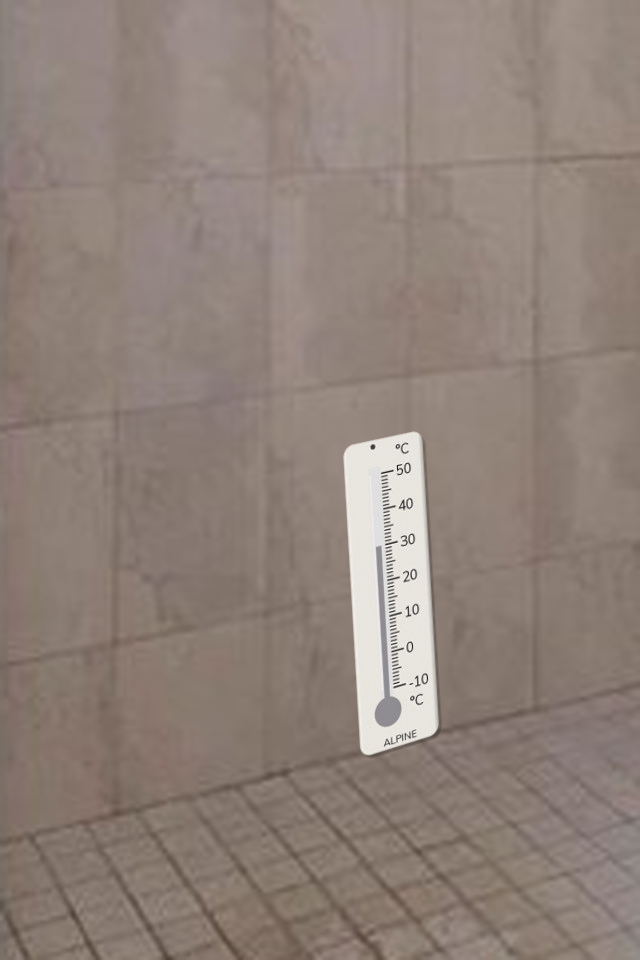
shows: 30 °C
